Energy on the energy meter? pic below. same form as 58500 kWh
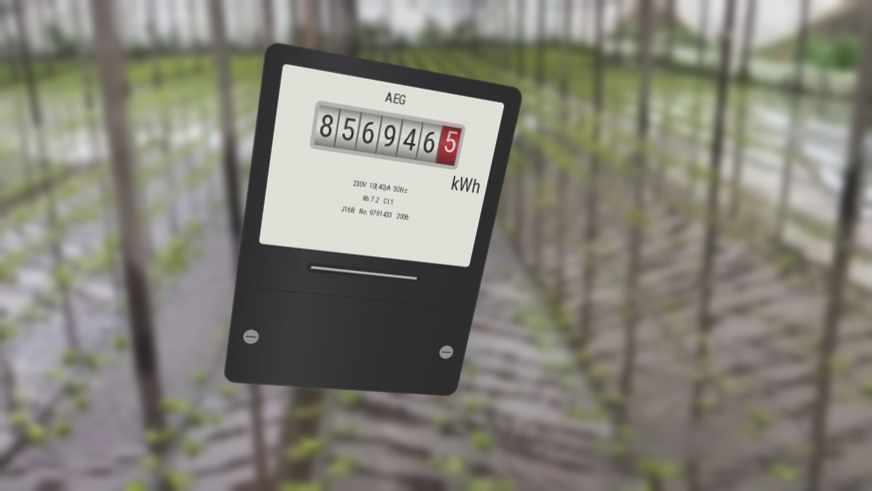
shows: 856946.5 kWh
